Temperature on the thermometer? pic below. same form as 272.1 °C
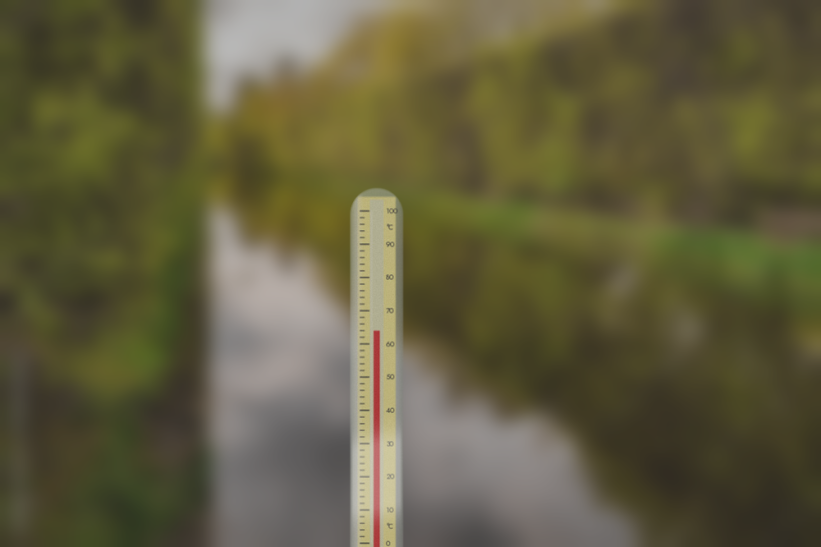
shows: 64 °C
